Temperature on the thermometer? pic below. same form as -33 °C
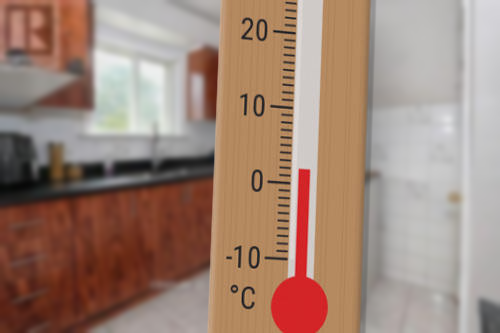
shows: 2 °C
